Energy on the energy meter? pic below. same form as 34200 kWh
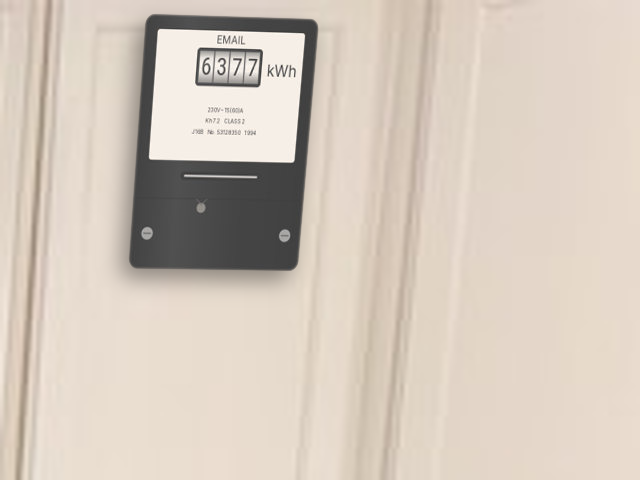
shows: 6377 kWh
